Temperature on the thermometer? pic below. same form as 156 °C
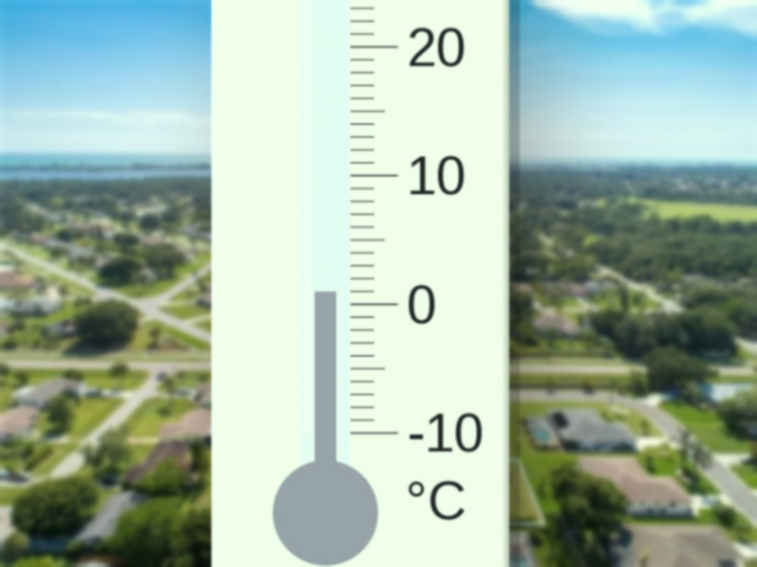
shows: 1 °C
